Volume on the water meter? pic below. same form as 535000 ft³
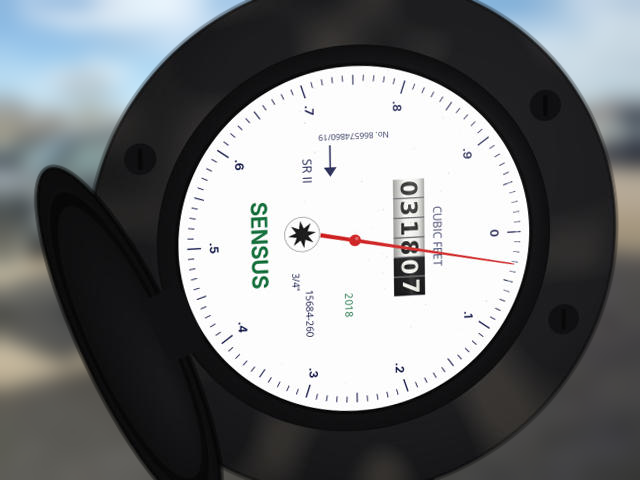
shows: 31807.03 ft³
